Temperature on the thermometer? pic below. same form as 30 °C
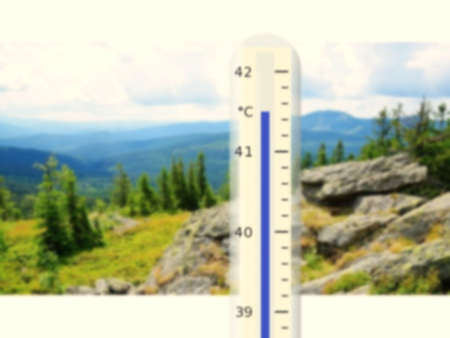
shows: 41.5 °C
